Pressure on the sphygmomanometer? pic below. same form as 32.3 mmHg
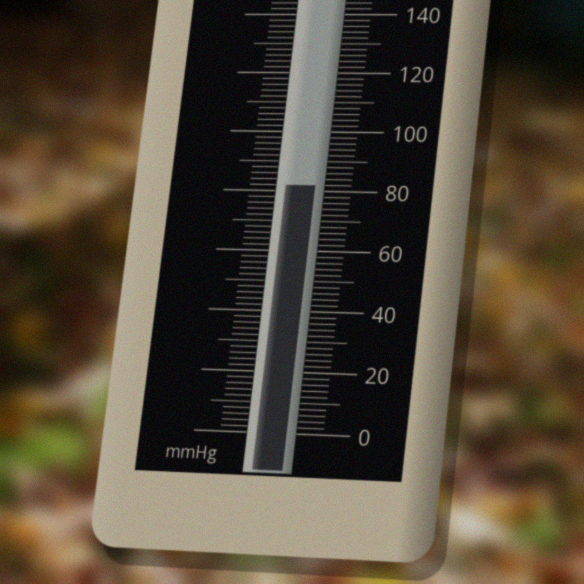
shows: 82 mmHg
